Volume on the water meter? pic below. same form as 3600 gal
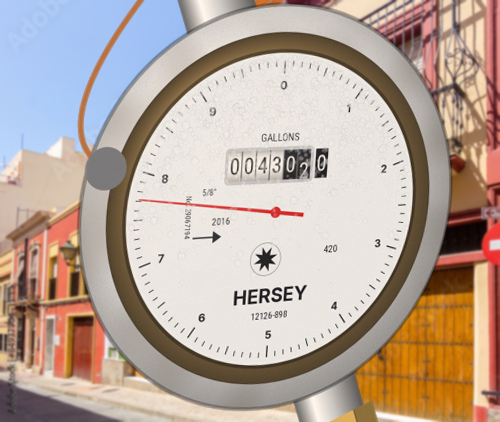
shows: 43017.7 gal
